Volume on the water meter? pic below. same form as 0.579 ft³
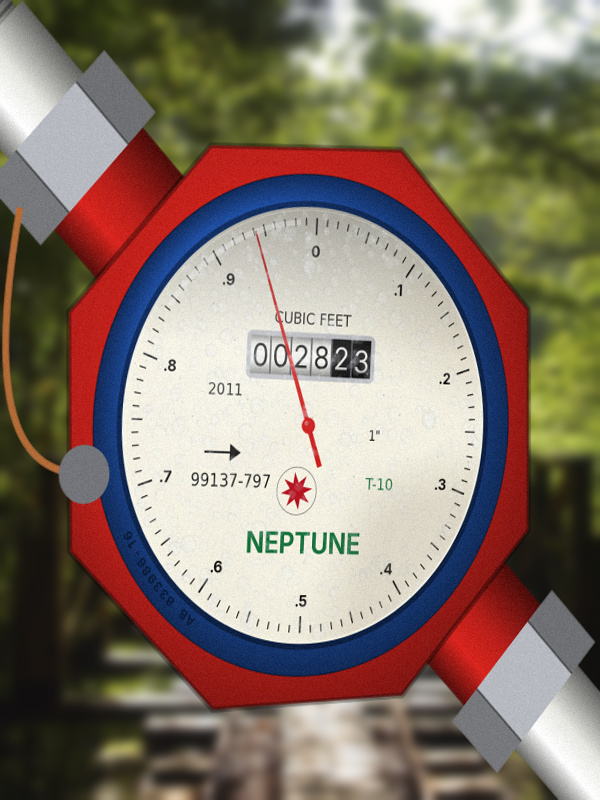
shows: 2822.94 ft³
